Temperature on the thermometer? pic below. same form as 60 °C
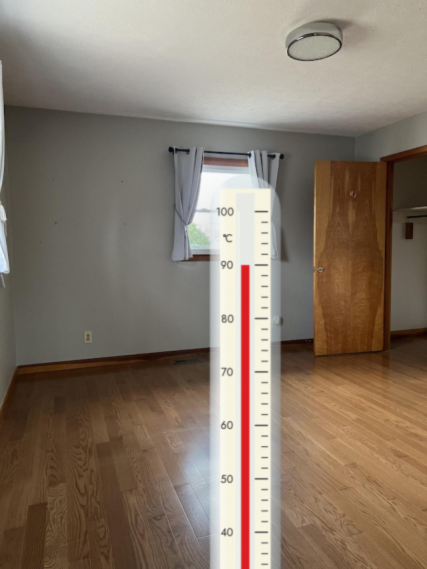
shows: 90 °C
